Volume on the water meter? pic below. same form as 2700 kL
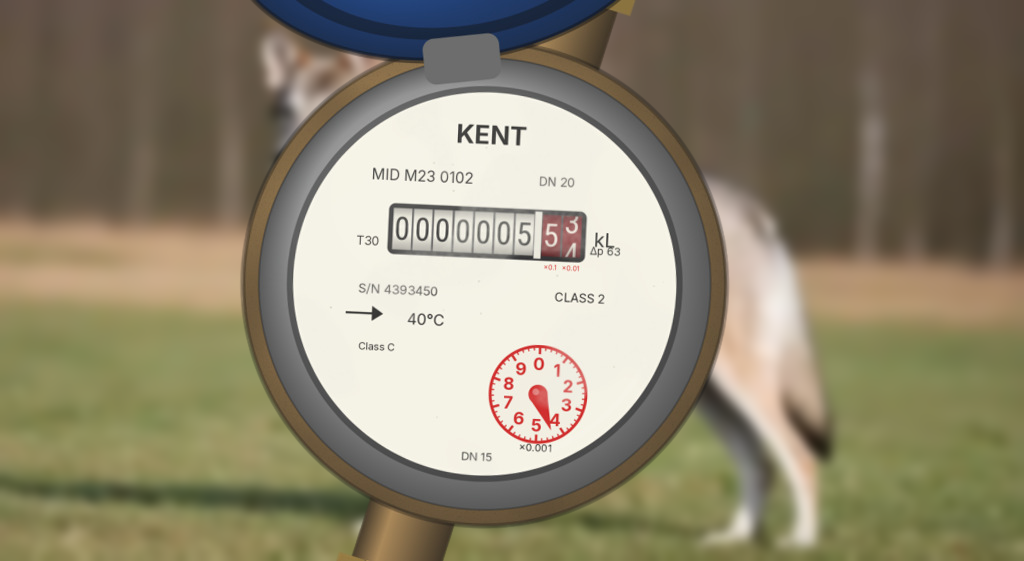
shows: 5.534 kL
